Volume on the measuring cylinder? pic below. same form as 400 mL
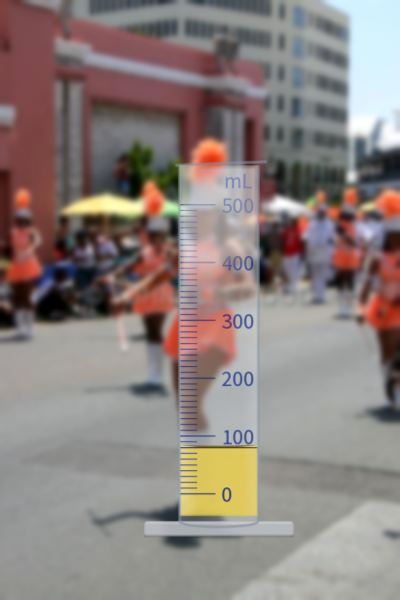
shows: 80 mL
